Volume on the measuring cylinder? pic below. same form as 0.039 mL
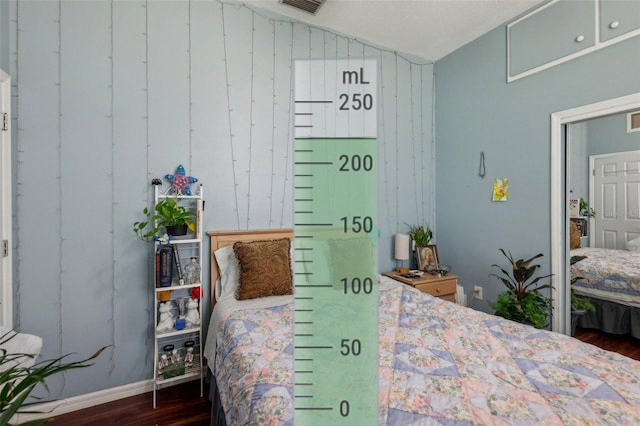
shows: 220 mL
